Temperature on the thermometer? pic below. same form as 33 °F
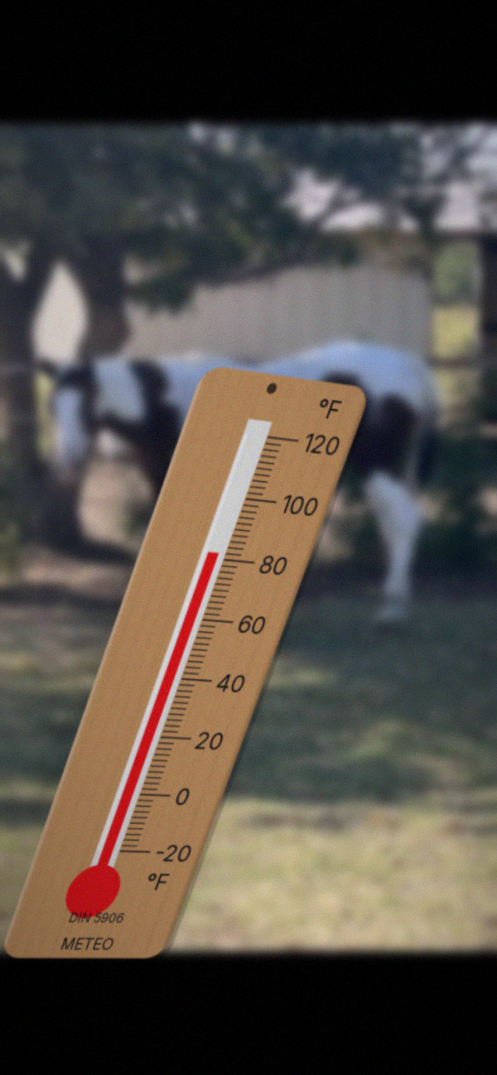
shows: 82 °F
